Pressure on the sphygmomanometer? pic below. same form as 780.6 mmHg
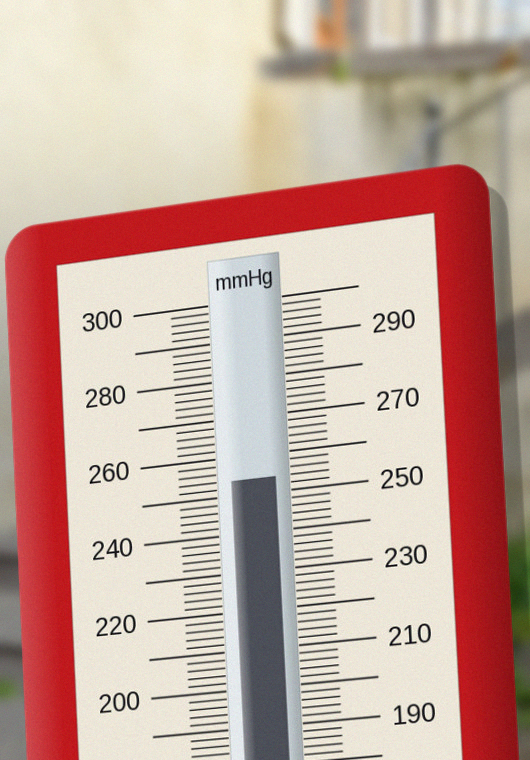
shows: 254 mmHg
